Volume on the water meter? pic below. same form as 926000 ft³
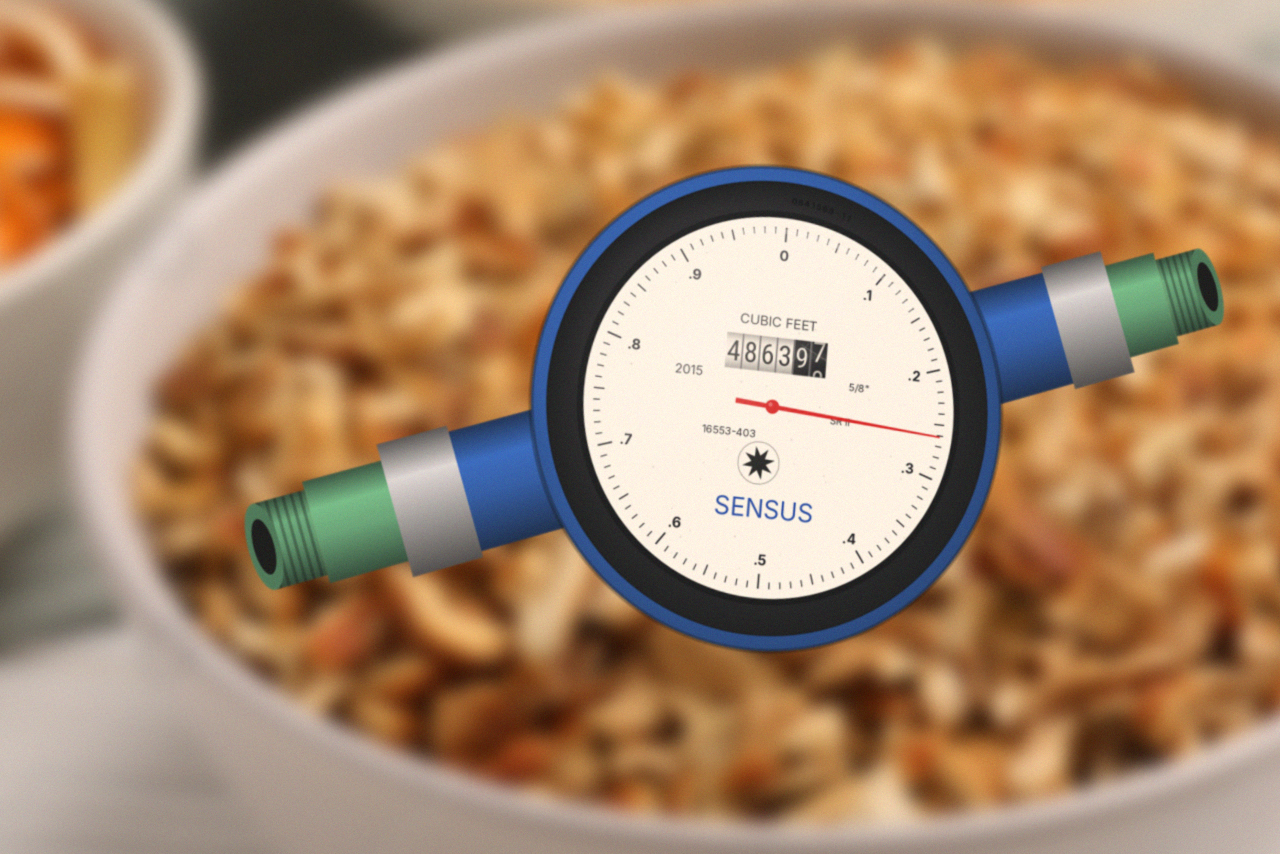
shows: 486397.26 ft³
